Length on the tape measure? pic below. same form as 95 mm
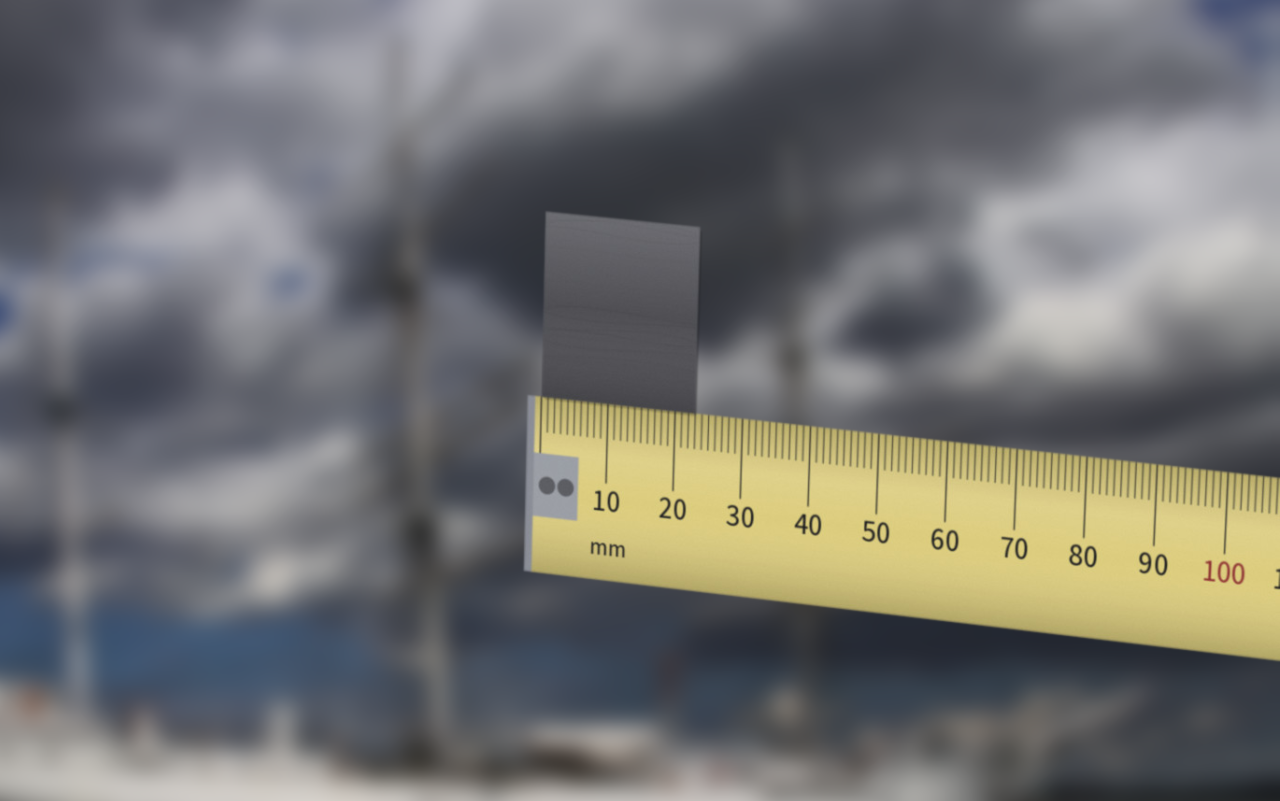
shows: 23 mm
